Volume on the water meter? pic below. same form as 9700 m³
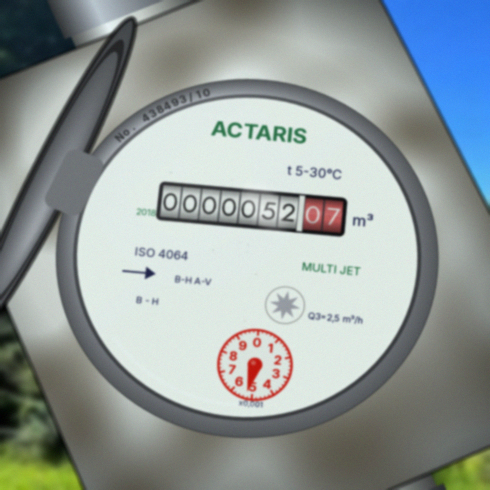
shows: 52.075 m³
